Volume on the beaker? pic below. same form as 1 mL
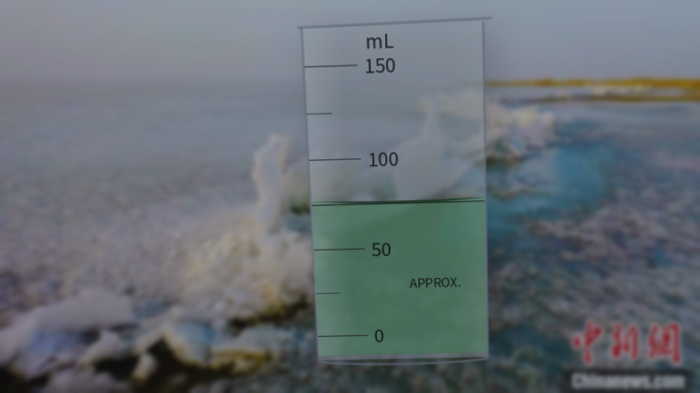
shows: 75 mL
